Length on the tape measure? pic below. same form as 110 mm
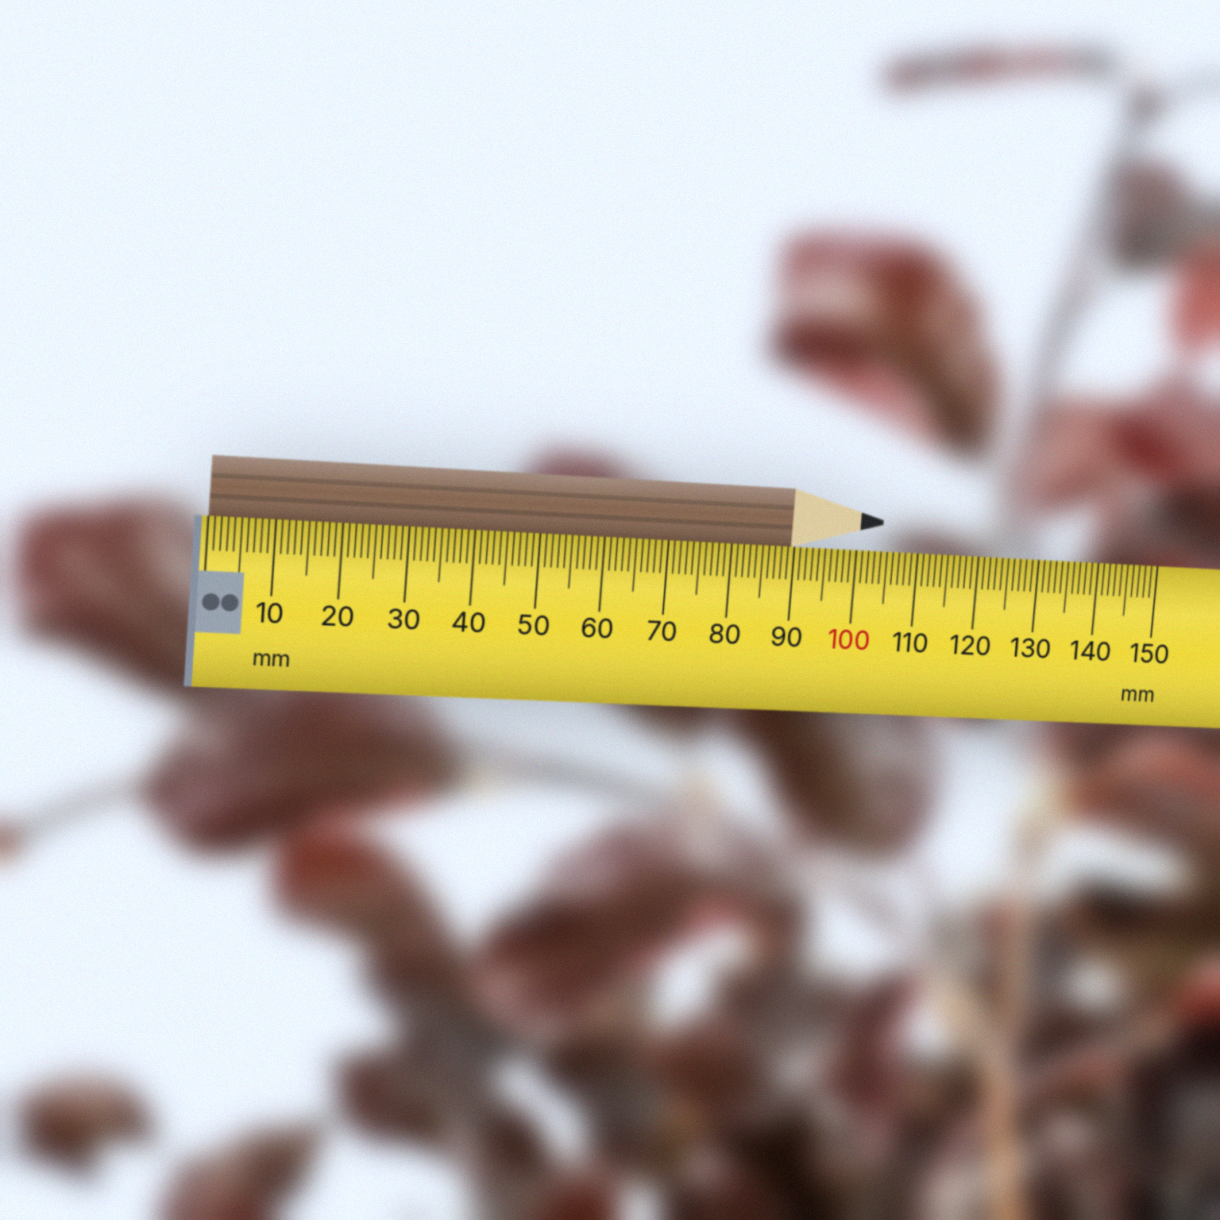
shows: 104 mm
